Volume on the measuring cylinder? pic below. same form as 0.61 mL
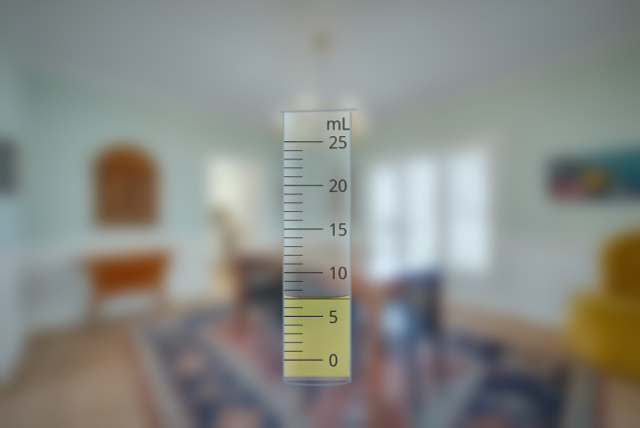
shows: 7 mL
